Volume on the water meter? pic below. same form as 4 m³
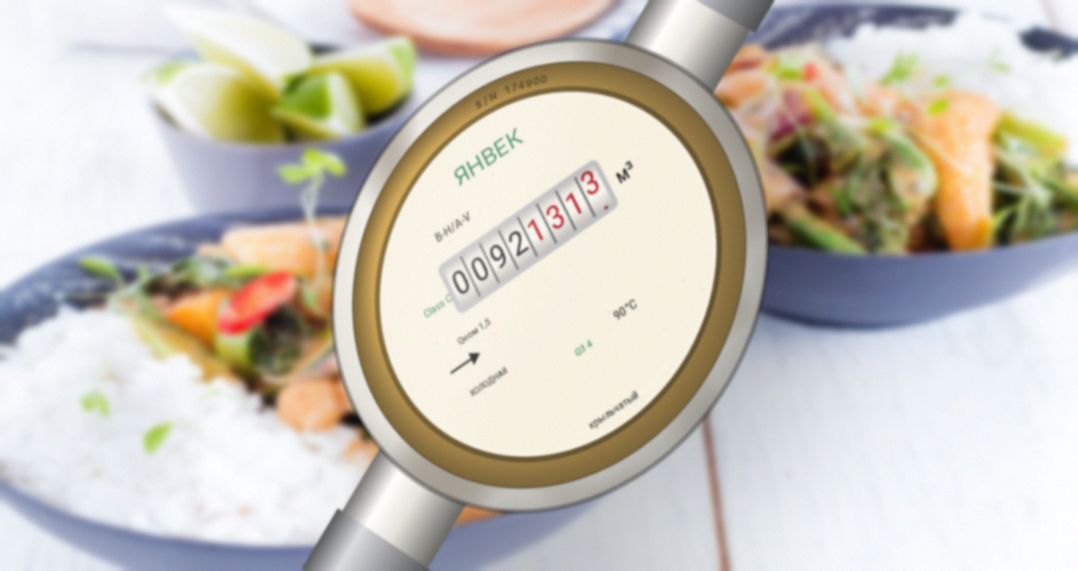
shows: 92.1313 m³
